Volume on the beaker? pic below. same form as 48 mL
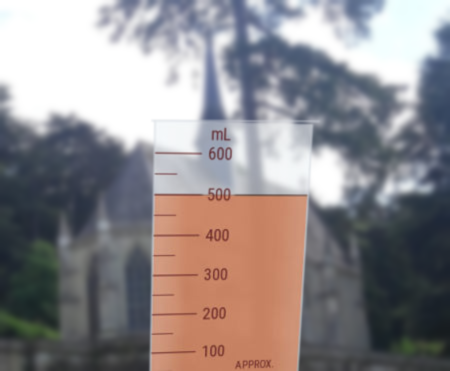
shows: 500 mL
